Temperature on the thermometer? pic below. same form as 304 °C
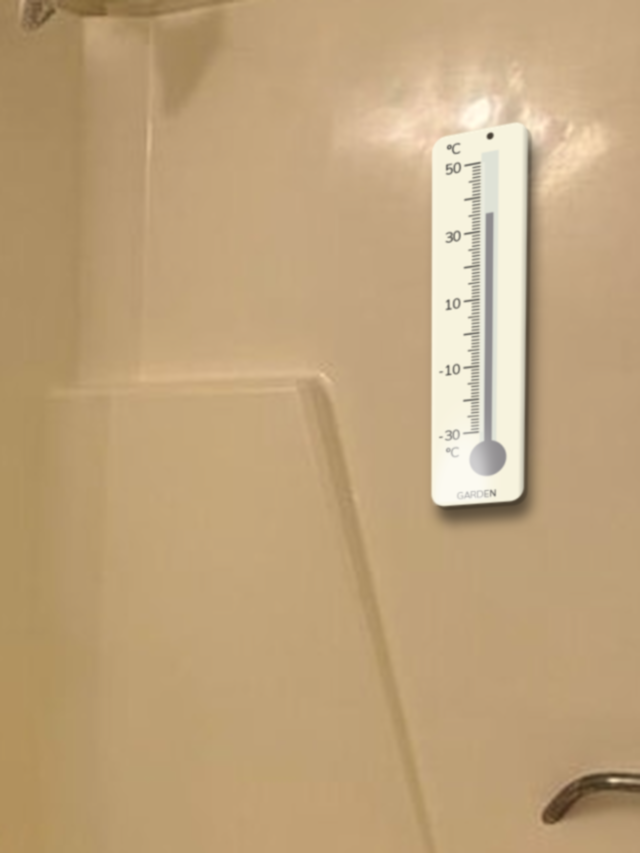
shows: 35 °C
